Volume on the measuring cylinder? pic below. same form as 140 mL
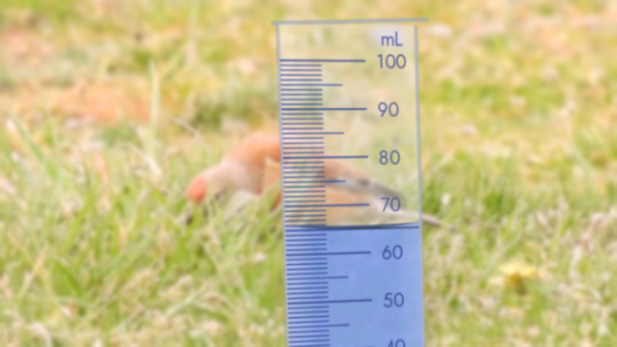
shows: 65 mL
